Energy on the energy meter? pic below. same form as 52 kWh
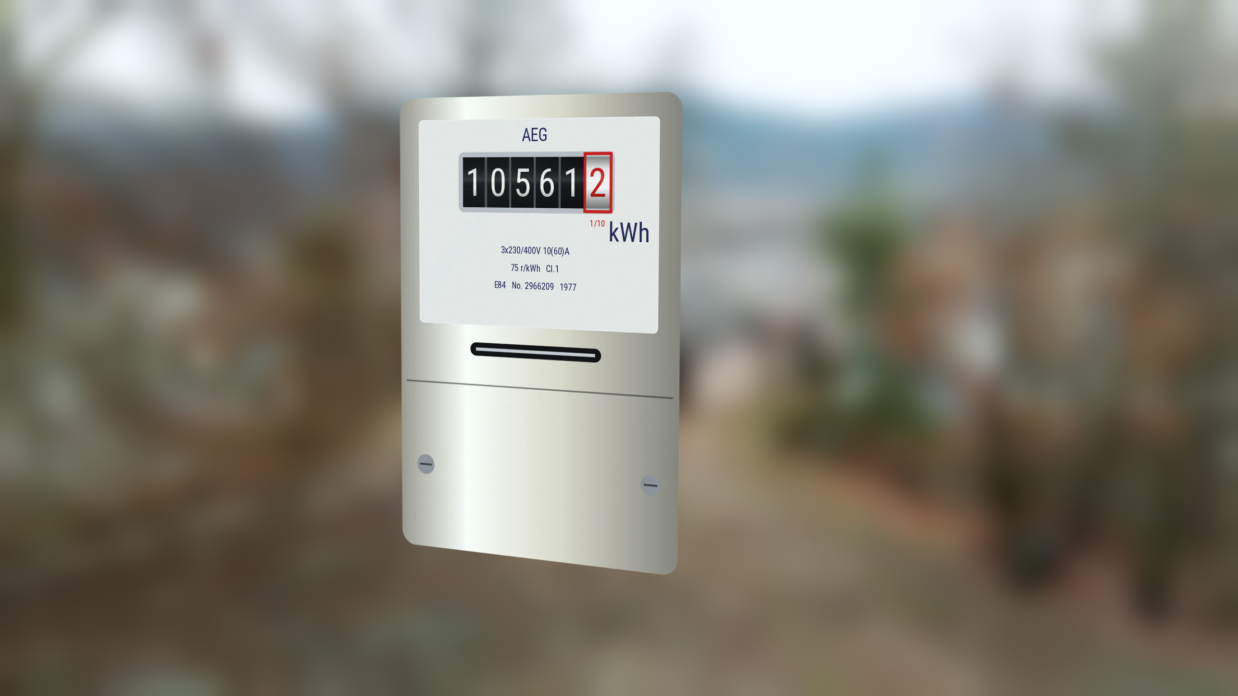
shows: 10561.2 kWh
